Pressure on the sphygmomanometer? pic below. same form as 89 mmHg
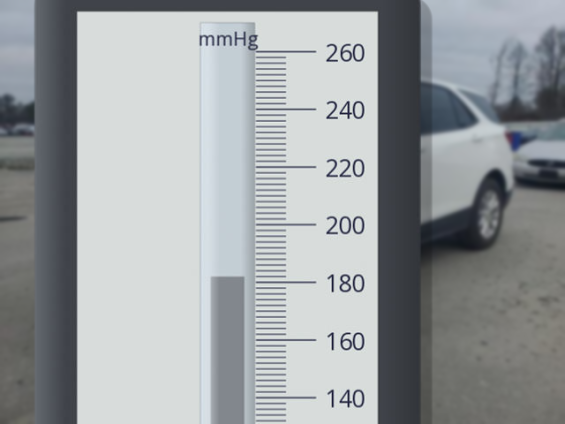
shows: 182 mmHg
